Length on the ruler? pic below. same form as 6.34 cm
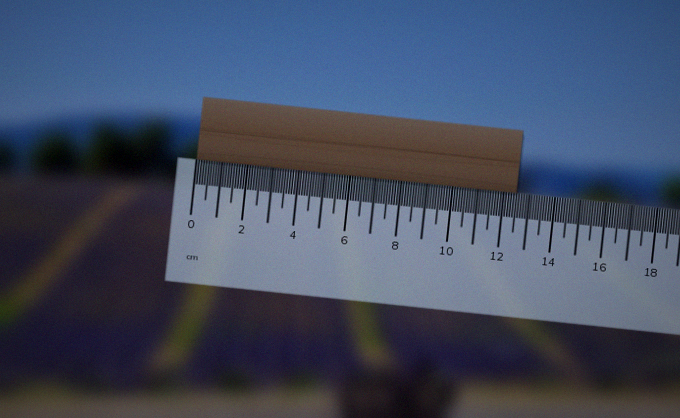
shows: 12.5 cm
